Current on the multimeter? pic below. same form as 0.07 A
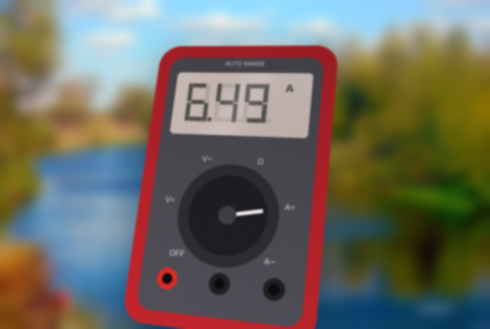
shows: 6.49 A
